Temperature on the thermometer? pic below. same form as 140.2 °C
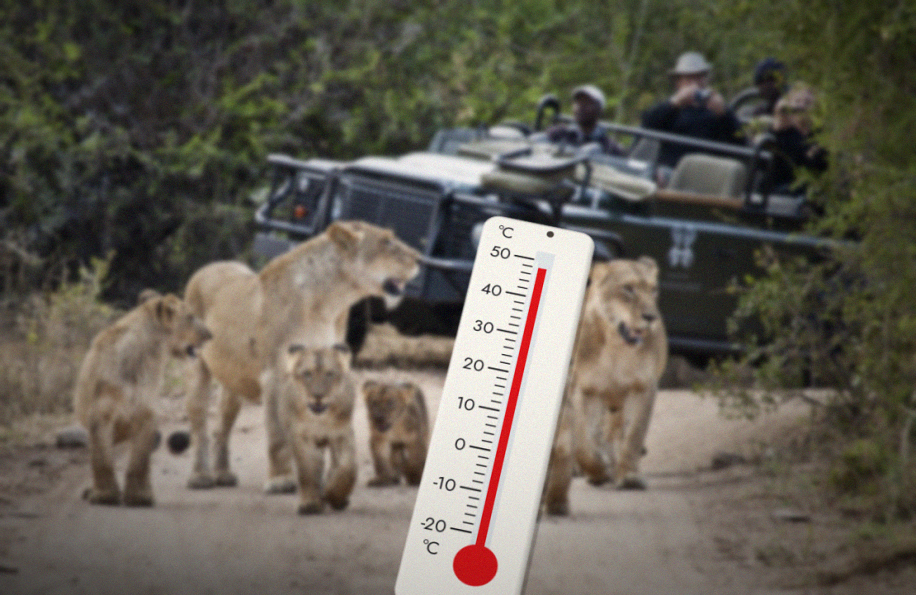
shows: 48 °C
